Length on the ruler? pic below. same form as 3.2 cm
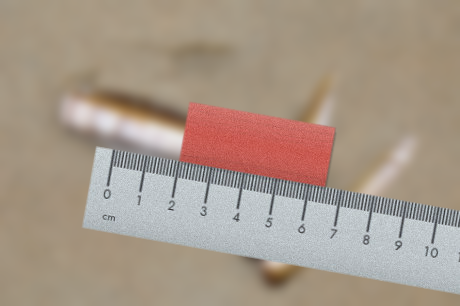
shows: 4.5 cm
